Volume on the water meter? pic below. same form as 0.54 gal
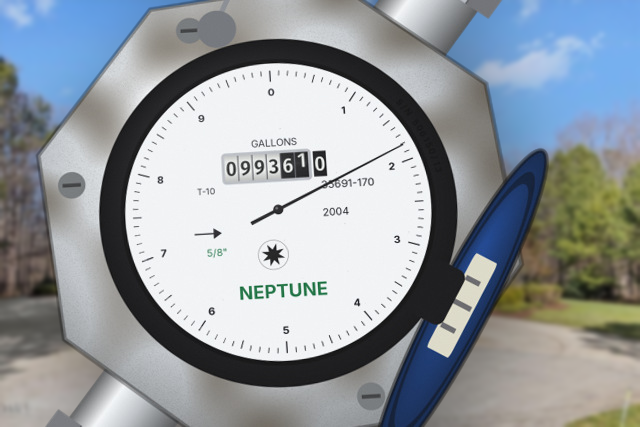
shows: 993611.8 gal
